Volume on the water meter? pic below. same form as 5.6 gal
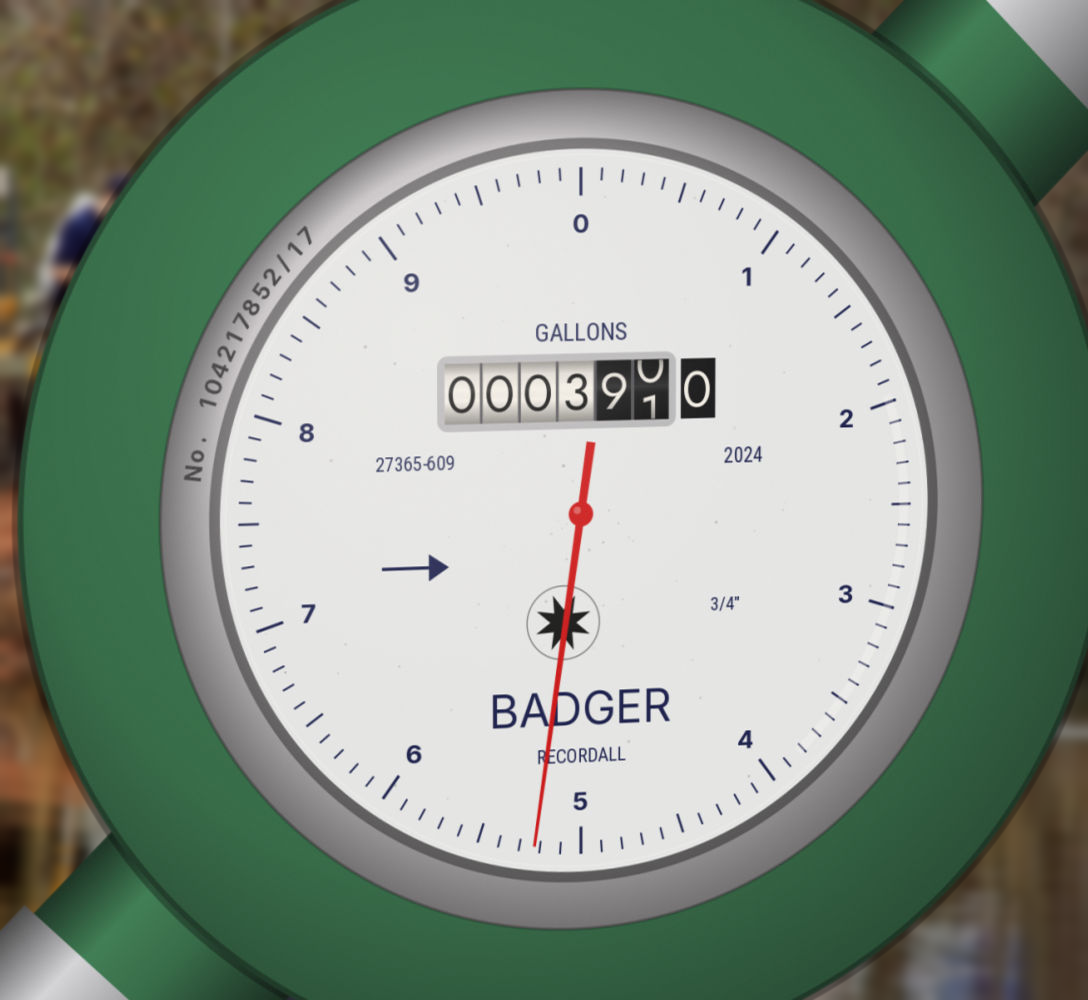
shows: 3905.2 gal
